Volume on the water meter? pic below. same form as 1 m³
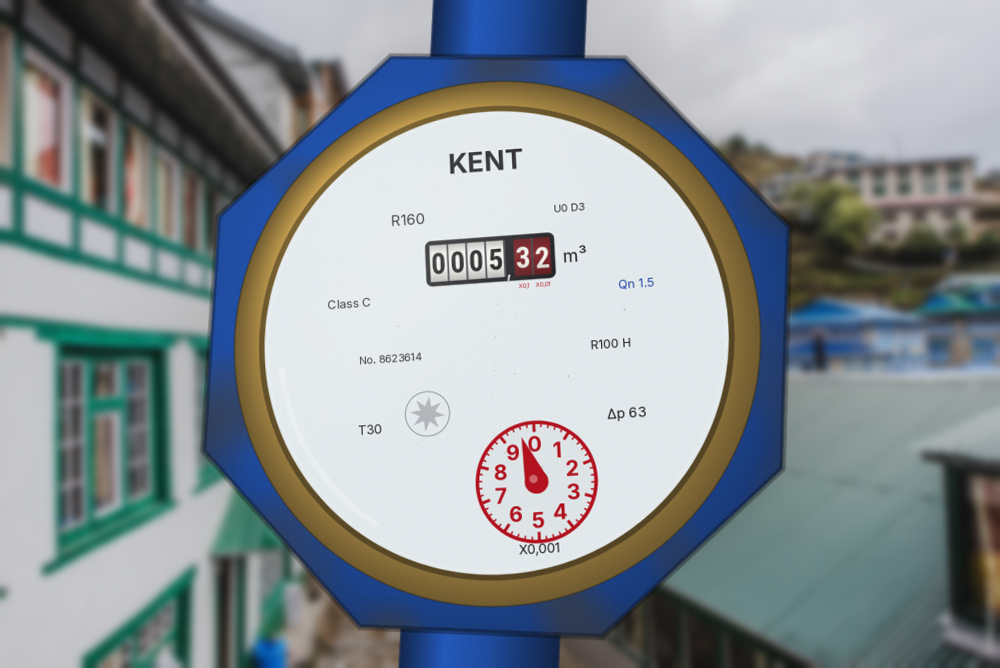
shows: 5.319 m³
